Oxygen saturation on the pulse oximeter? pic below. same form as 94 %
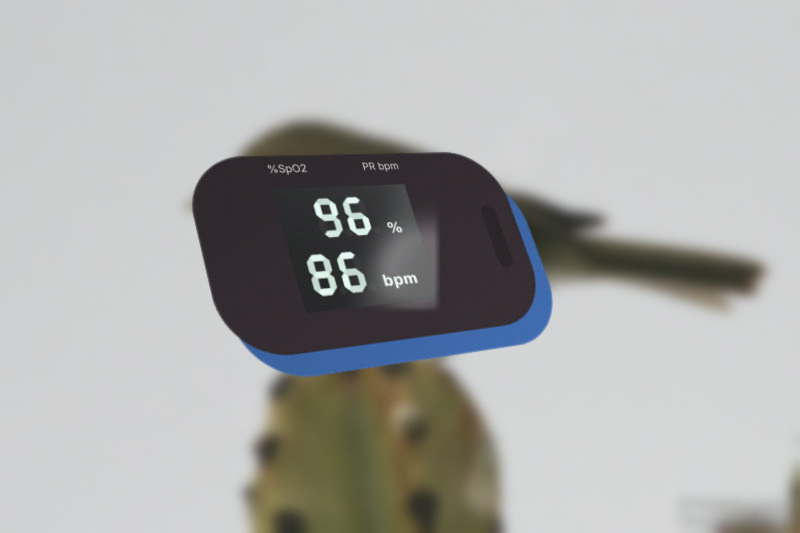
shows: 96 %
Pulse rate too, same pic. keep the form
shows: 86 bpm
